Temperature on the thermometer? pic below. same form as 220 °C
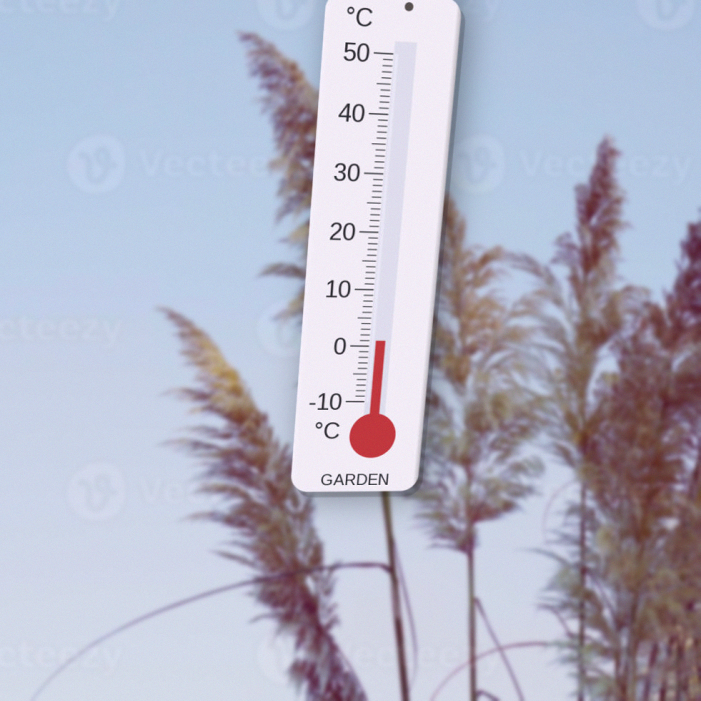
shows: 1 °C
